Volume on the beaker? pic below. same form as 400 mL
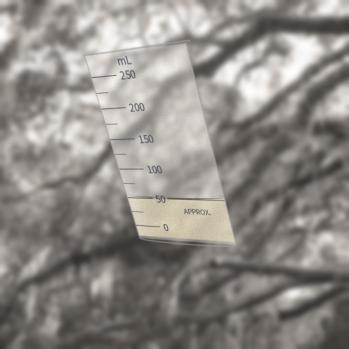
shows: 50 mL
